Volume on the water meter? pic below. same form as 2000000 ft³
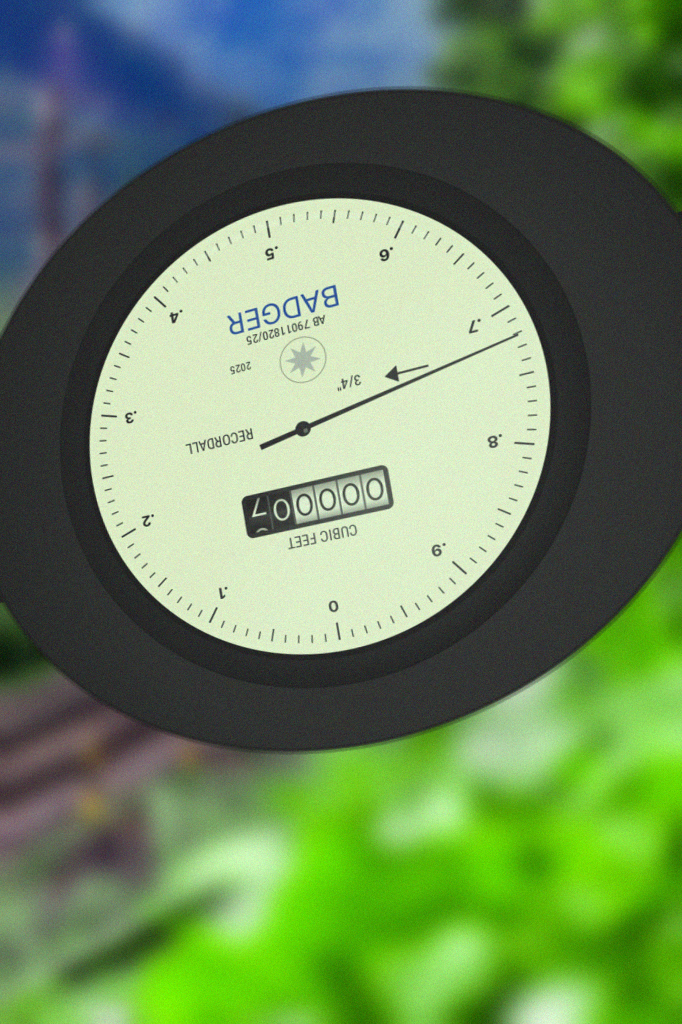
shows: 6.72 ft³
